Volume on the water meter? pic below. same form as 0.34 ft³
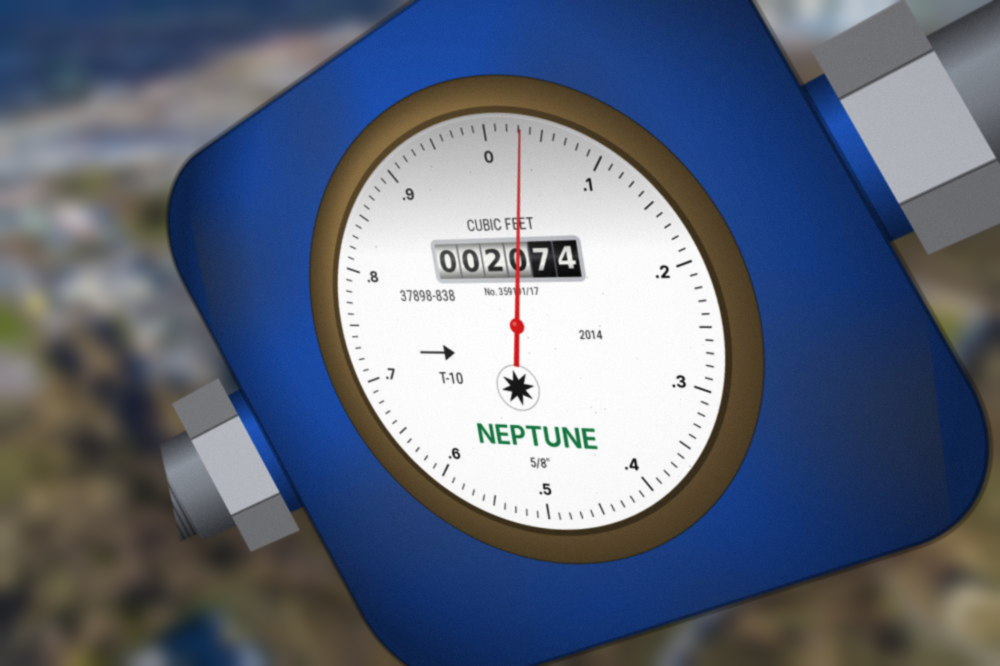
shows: 2074.03 ft³
